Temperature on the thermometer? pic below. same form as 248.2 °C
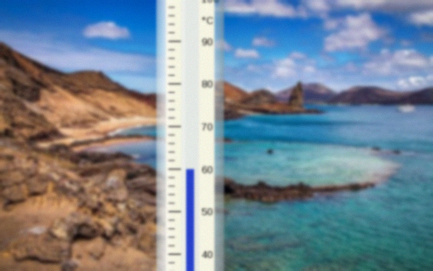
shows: 60 °C
